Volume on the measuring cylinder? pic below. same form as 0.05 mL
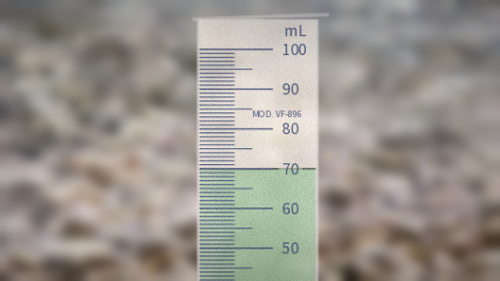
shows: 70 mL
